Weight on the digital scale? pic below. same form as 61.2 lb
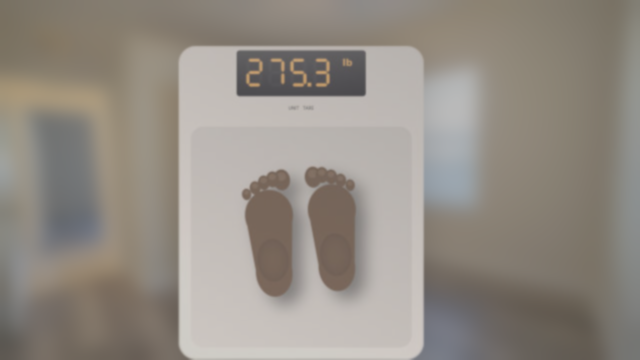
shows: 275.3 lb
